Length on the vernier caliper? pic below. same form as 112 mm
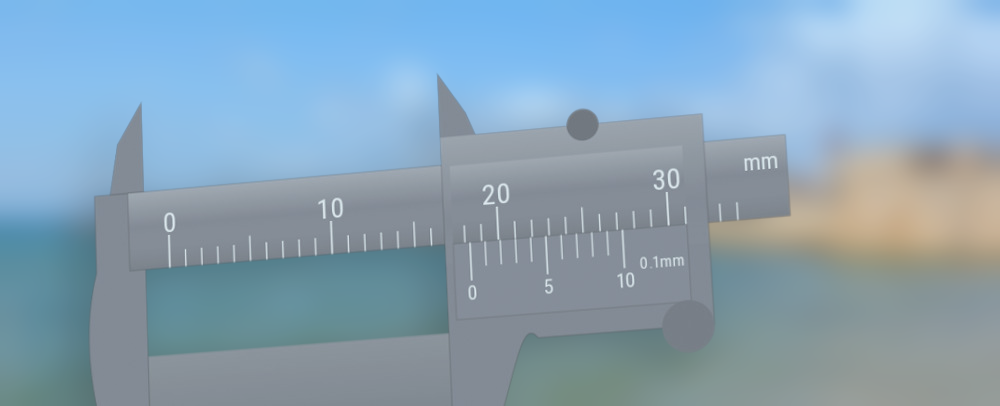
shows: 18.3 mm
